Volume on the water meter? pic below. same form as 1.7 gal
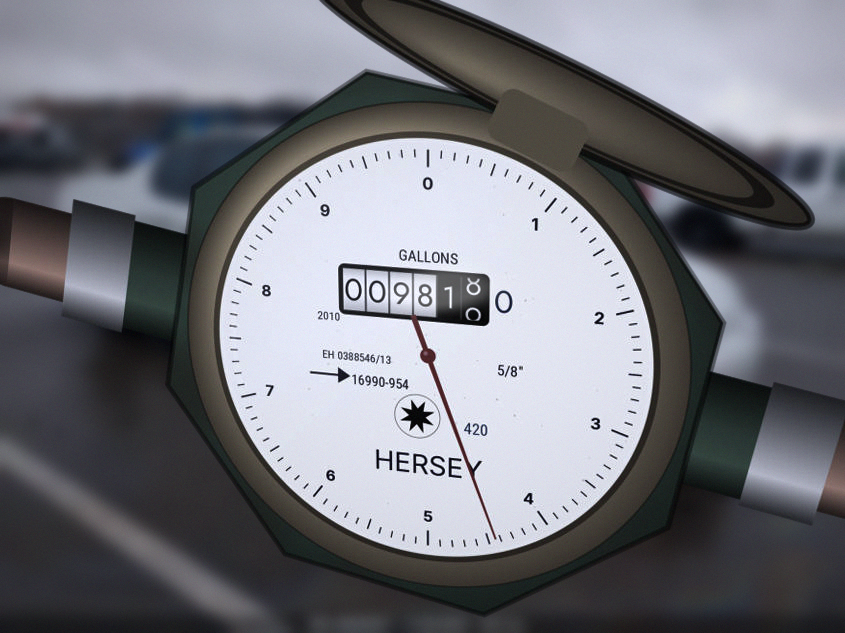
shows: 98184.4 gal
